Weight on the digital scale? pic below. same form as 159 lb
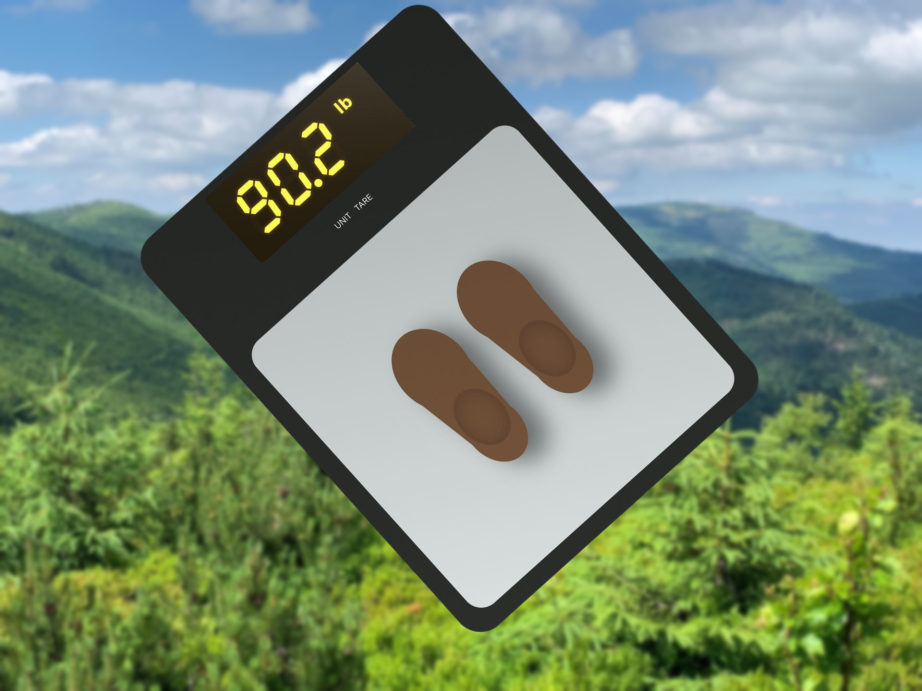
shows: 90.2 lb
